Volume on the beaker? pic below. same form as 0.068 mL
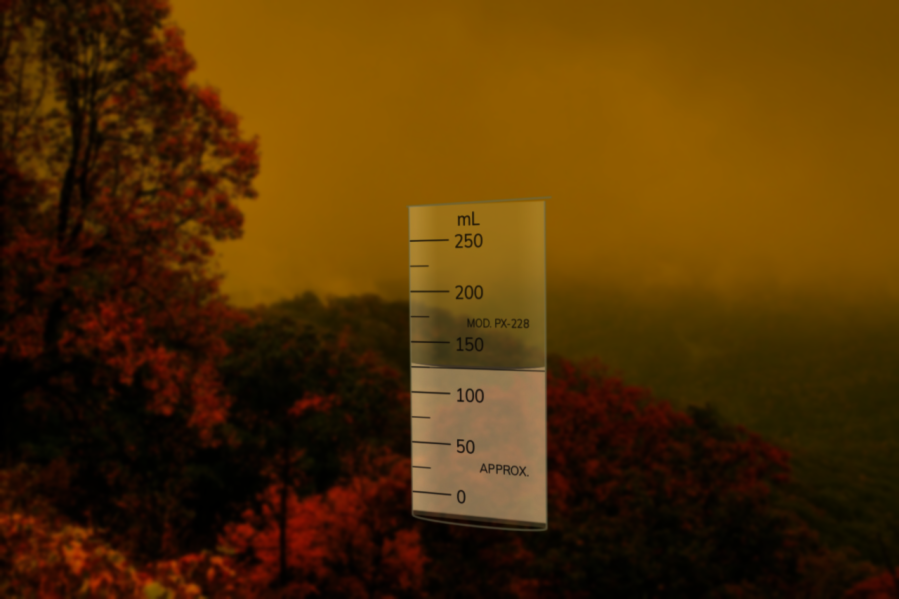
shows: 125 mL
